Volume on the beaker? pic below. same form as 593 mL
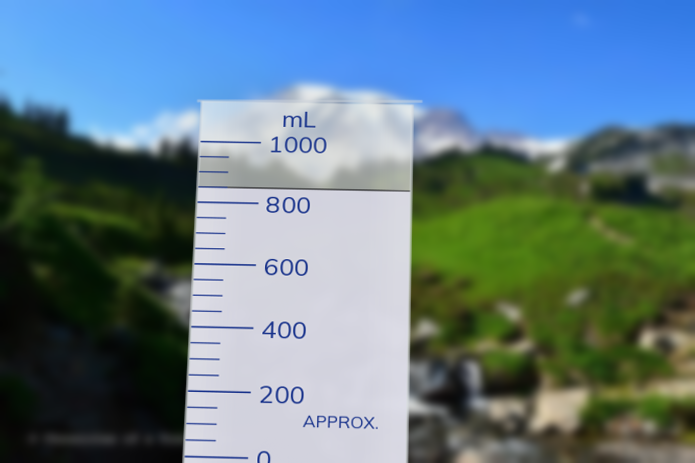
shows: 850 mL
